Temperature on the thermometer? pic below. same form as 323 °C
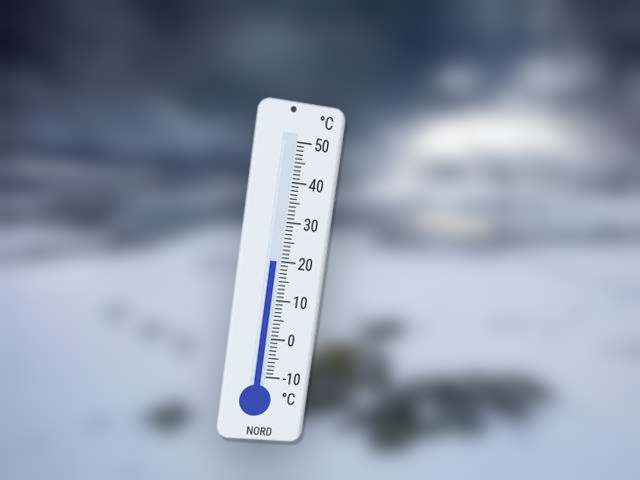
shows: 20 °C
